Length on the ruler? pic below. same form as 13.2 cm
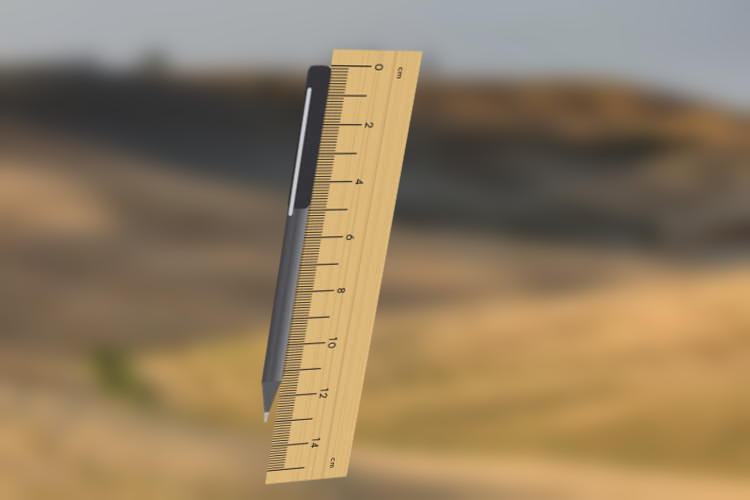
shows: 13 cm
